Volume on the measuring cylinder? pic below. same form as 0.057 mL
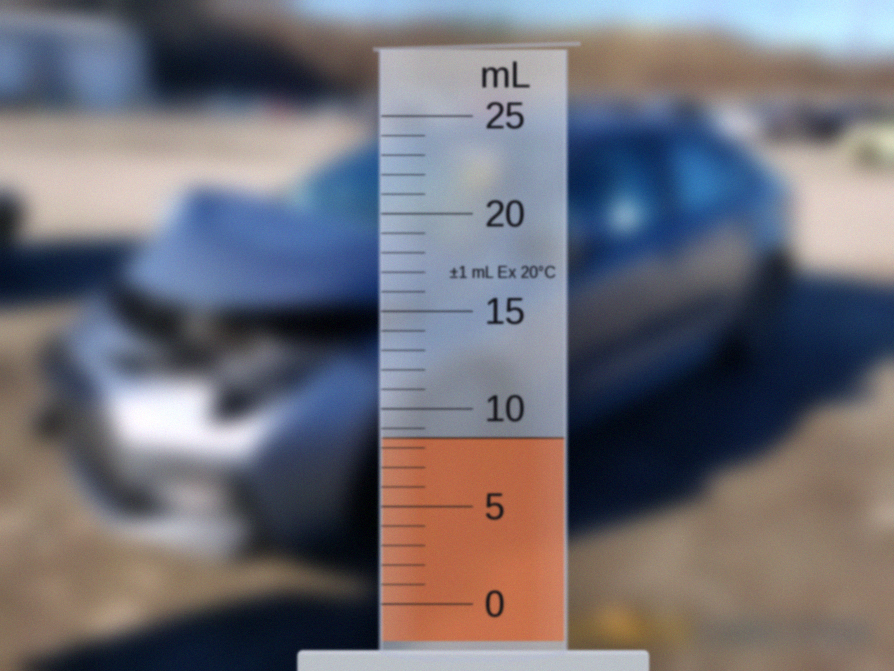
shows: 8.5 mL
